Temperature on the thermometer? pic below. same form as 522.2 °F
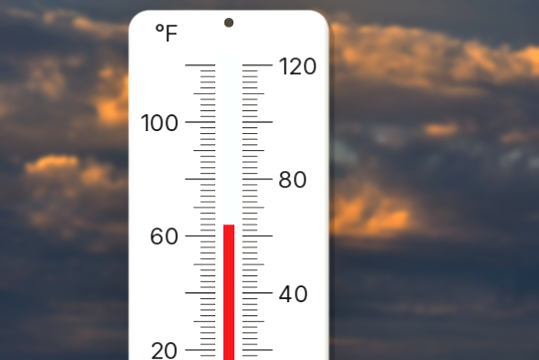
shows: 64 °F
